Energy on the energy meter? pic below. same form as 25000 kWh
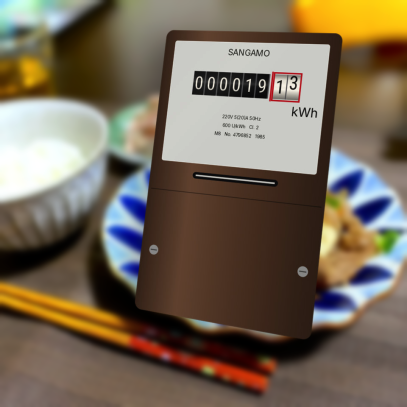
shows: 19.13 kWh
